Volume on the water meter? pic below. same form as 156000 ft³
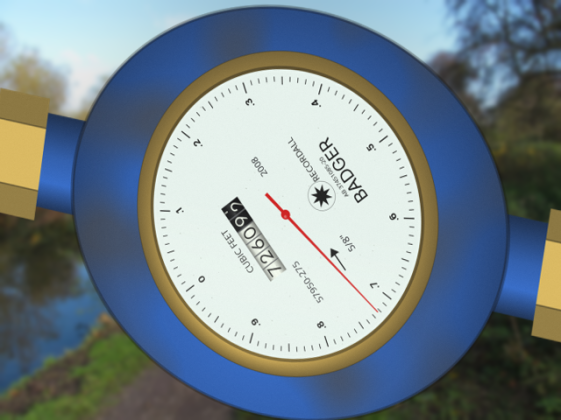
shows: 726091.72 ft³
